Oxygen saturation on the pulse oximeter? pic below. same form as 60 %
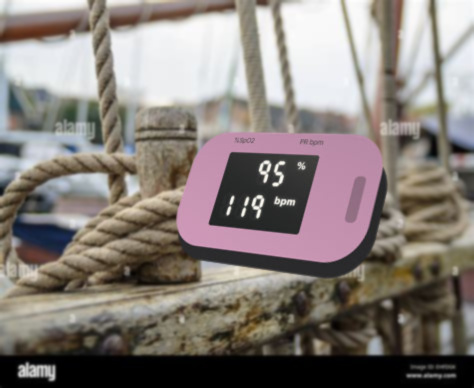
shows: 95 %
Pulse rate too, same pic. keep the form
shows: 119 bpm
